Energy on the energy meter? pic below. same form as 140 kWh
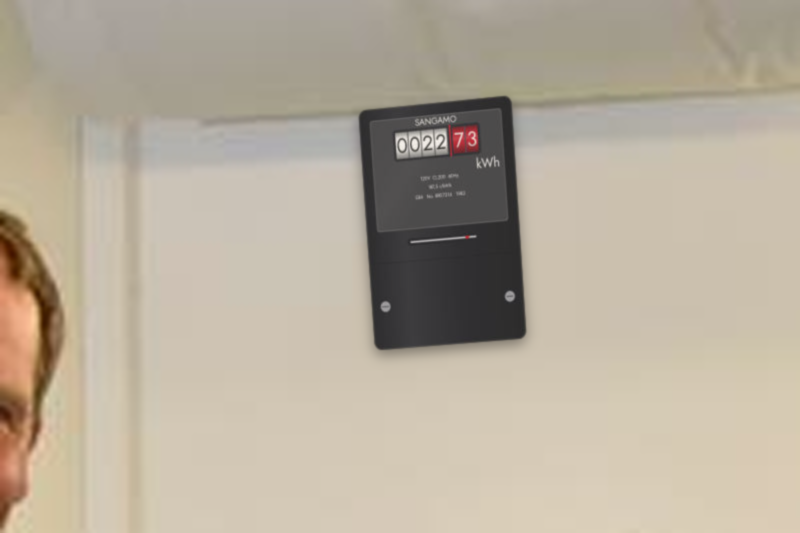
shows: 22.73 kWh
